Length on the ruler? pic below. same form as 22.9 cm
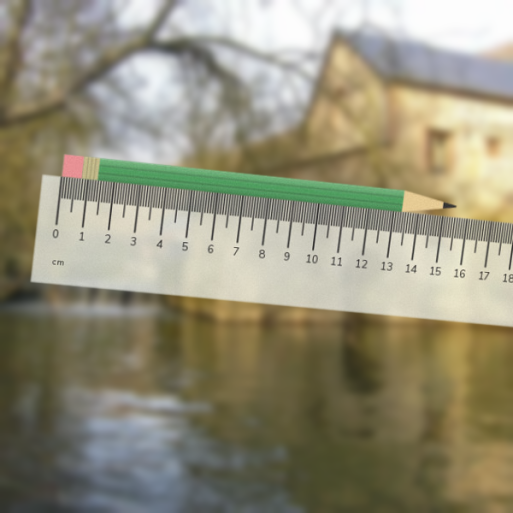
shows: 15.5 cm
